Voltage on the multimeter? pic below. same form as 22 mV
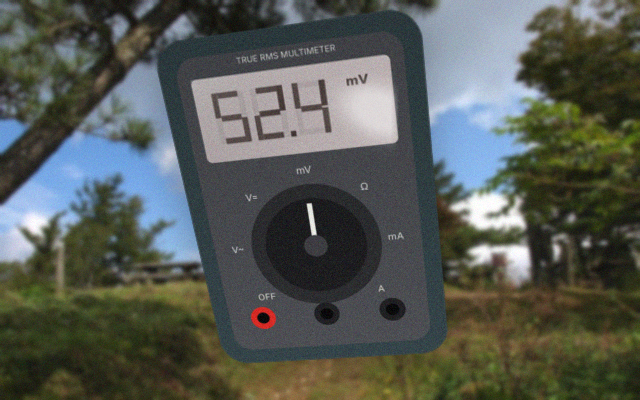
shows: 52.4 mV
